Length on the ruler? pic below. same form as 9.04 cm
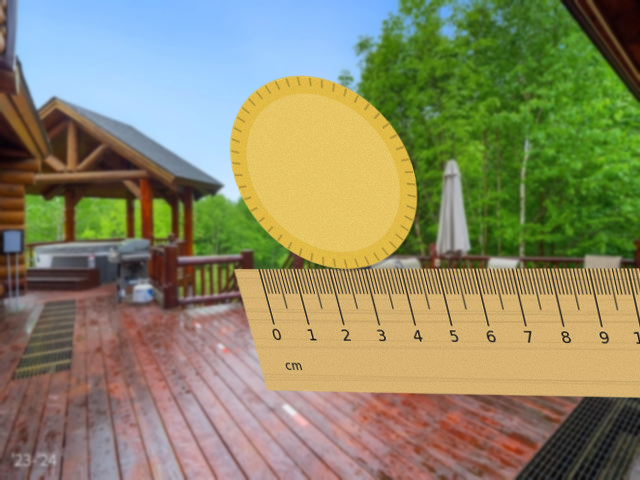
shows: 5 cm
